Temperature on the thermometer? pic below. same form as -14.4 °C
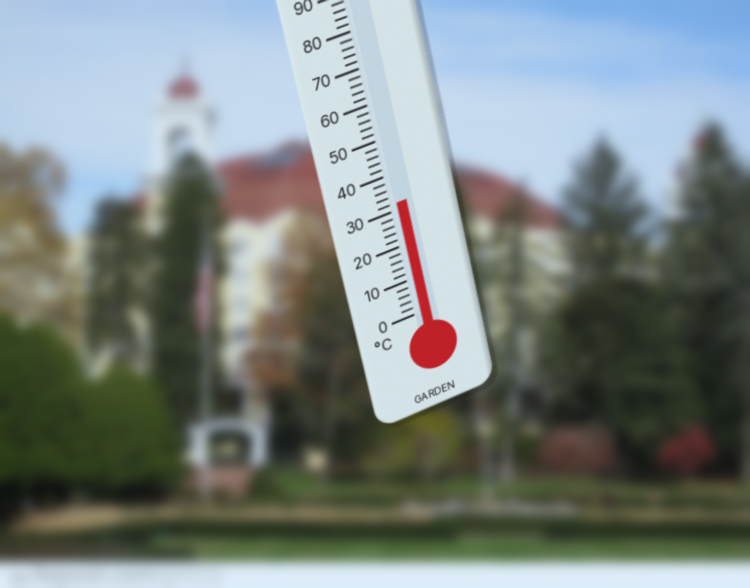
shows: 32 °C
